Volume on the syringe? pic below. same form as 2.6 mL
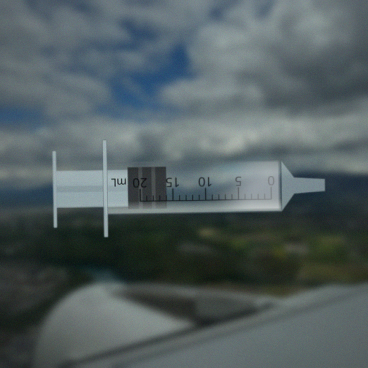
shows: 16 mL
